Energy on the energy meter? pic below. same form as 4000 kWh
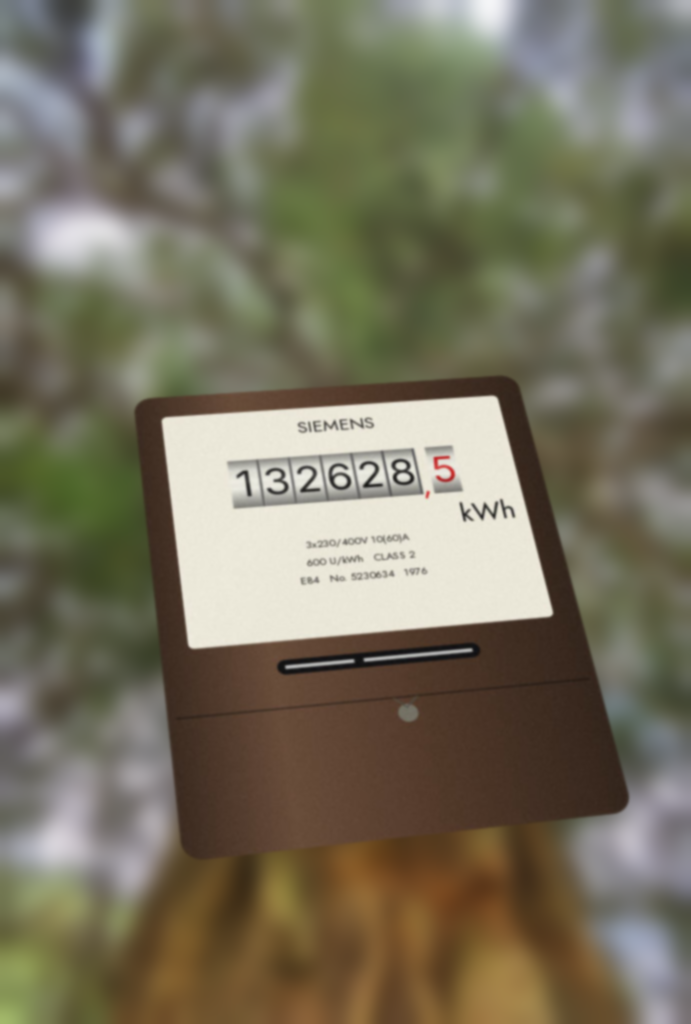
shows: 132628.5 kWh
